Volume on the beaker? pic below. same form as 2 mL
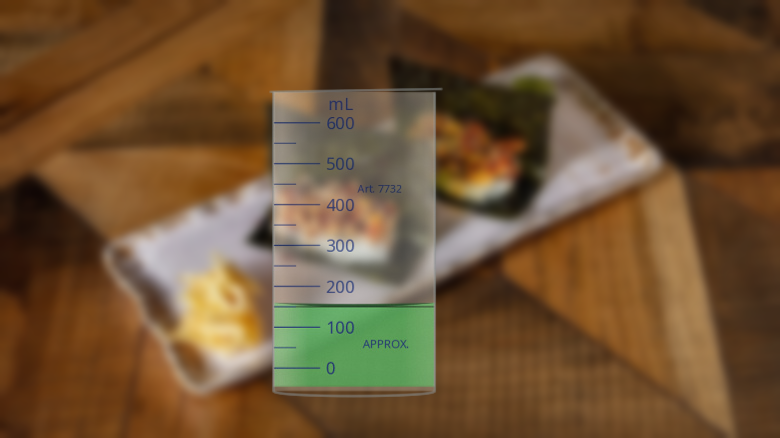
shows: 150 mL
